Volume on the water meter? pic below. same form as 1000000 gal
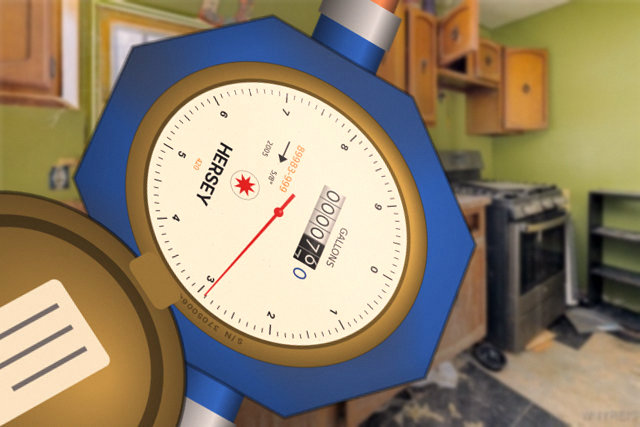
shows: 762.9 gal
